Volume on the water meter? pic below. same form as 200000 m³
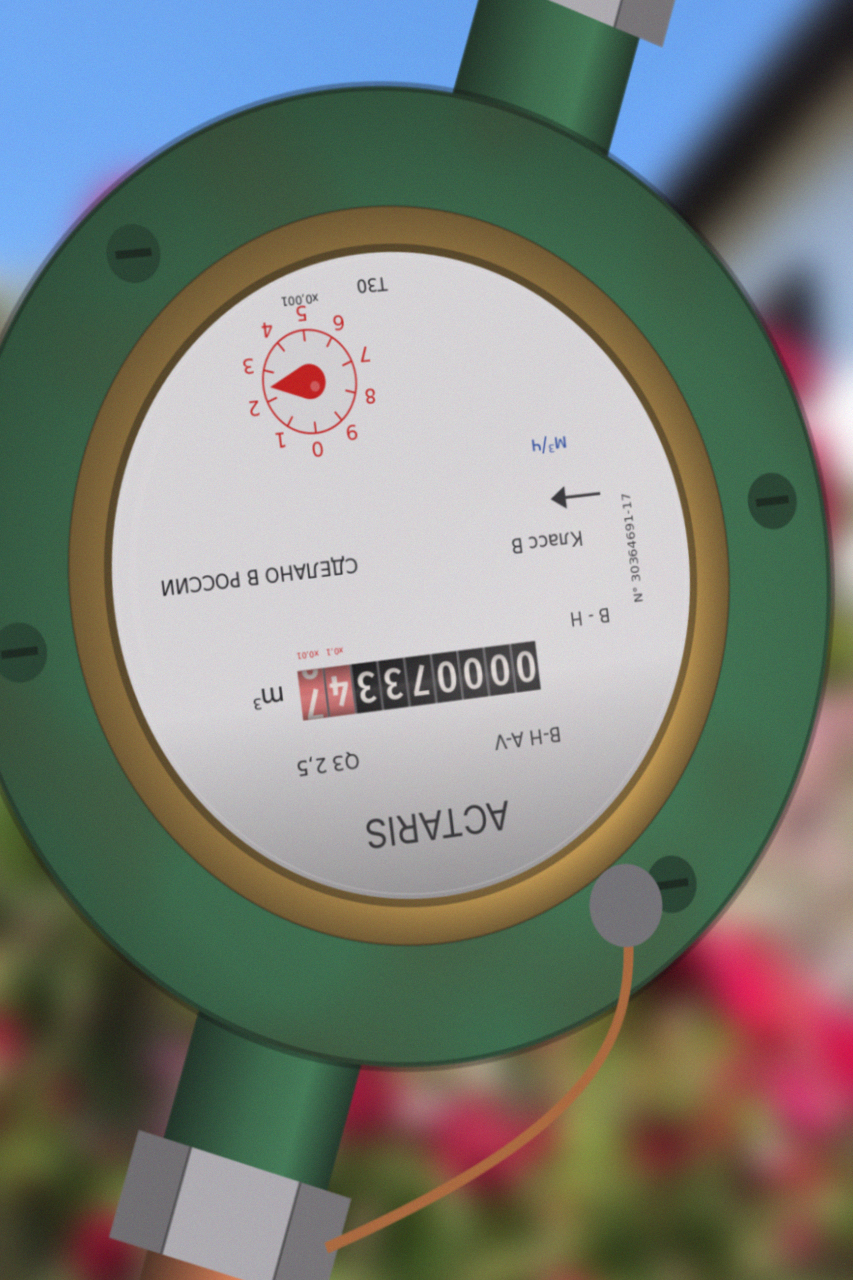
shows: 733.472 m³
